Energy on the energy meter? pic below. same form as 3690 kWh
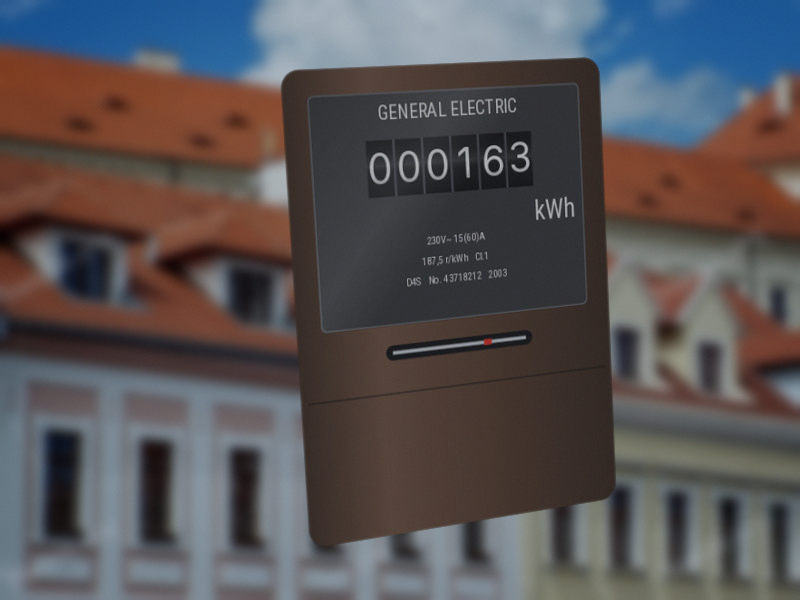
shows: 163 kWh
